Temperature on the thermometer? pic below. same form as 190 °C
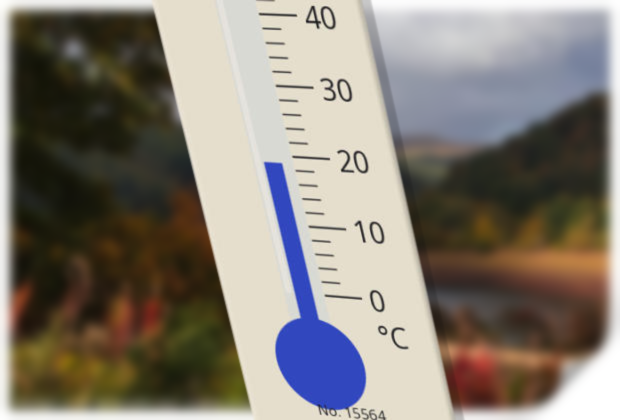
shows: 19 °C
